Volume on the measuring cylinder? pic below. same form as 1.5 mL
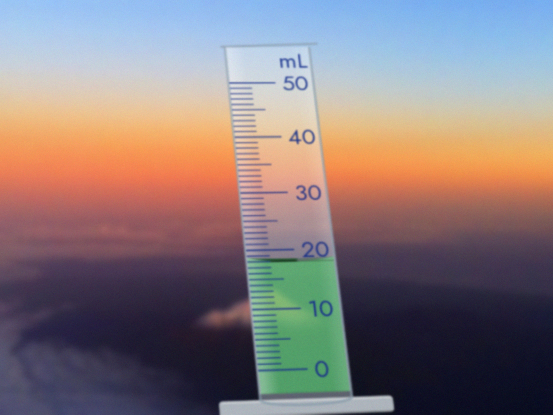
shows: 18 mL
